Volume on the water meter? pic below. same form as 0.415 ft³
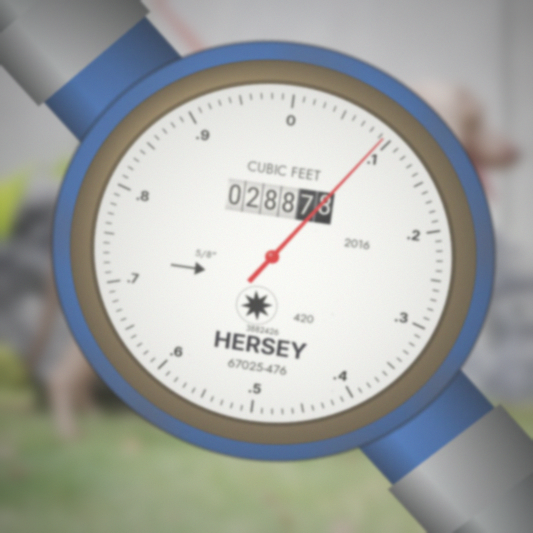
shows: 28878.09 ft³
